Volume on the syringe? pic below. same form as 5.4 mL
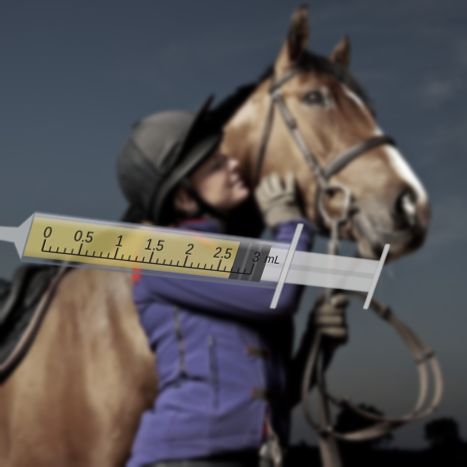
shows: 2.7 mL
